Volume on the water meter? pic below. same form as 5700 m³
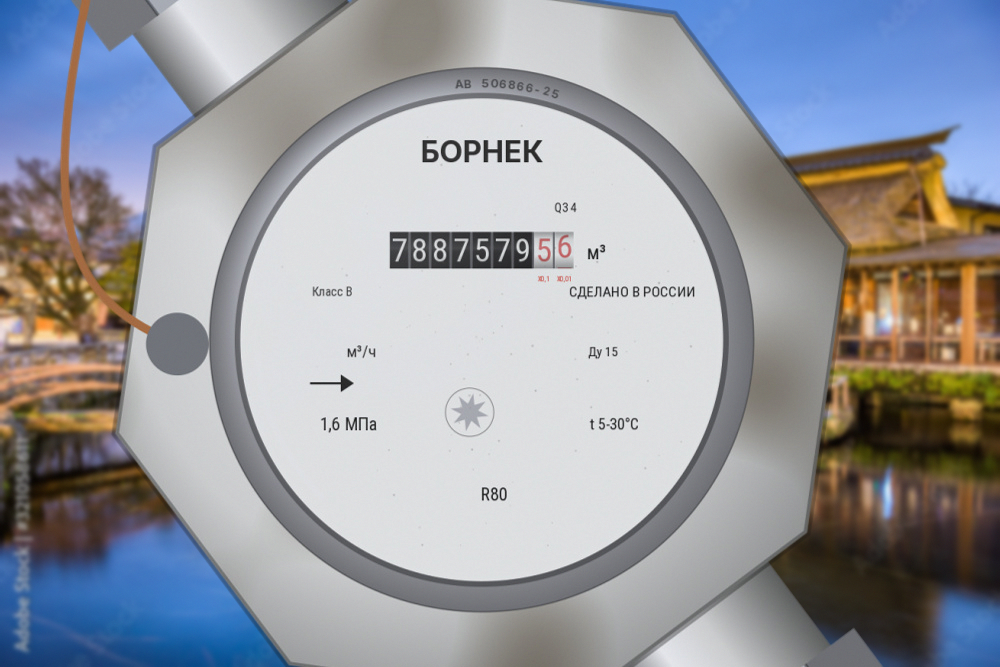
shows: 7887579.56 m³
